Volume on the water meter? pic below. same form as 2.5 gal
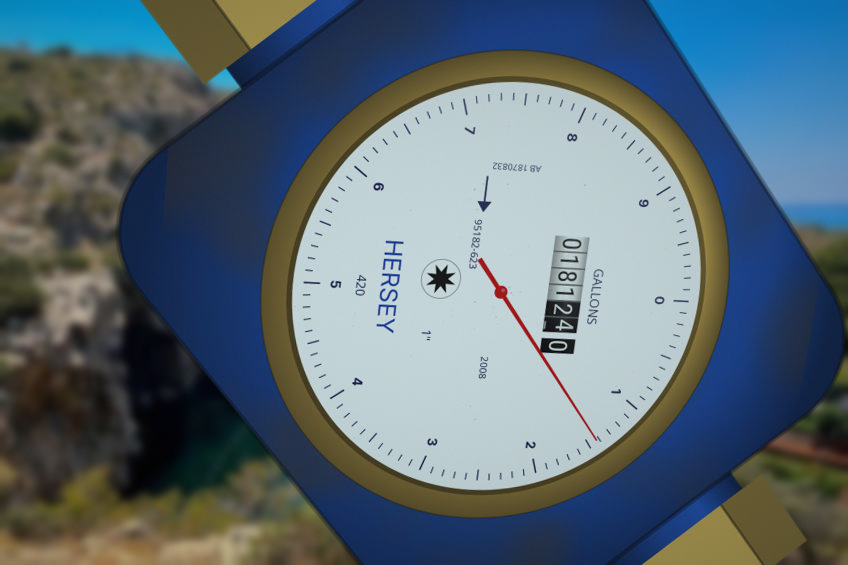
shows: 181241.4 gal
